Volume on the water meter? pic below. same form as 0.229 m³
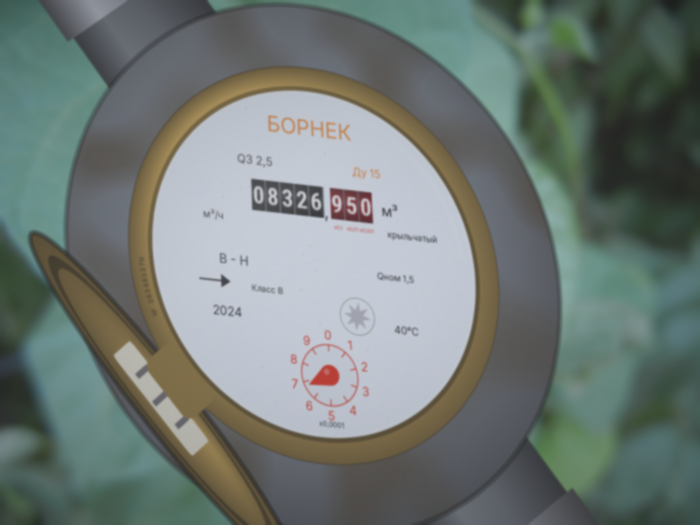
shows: 8326.9506 m³
